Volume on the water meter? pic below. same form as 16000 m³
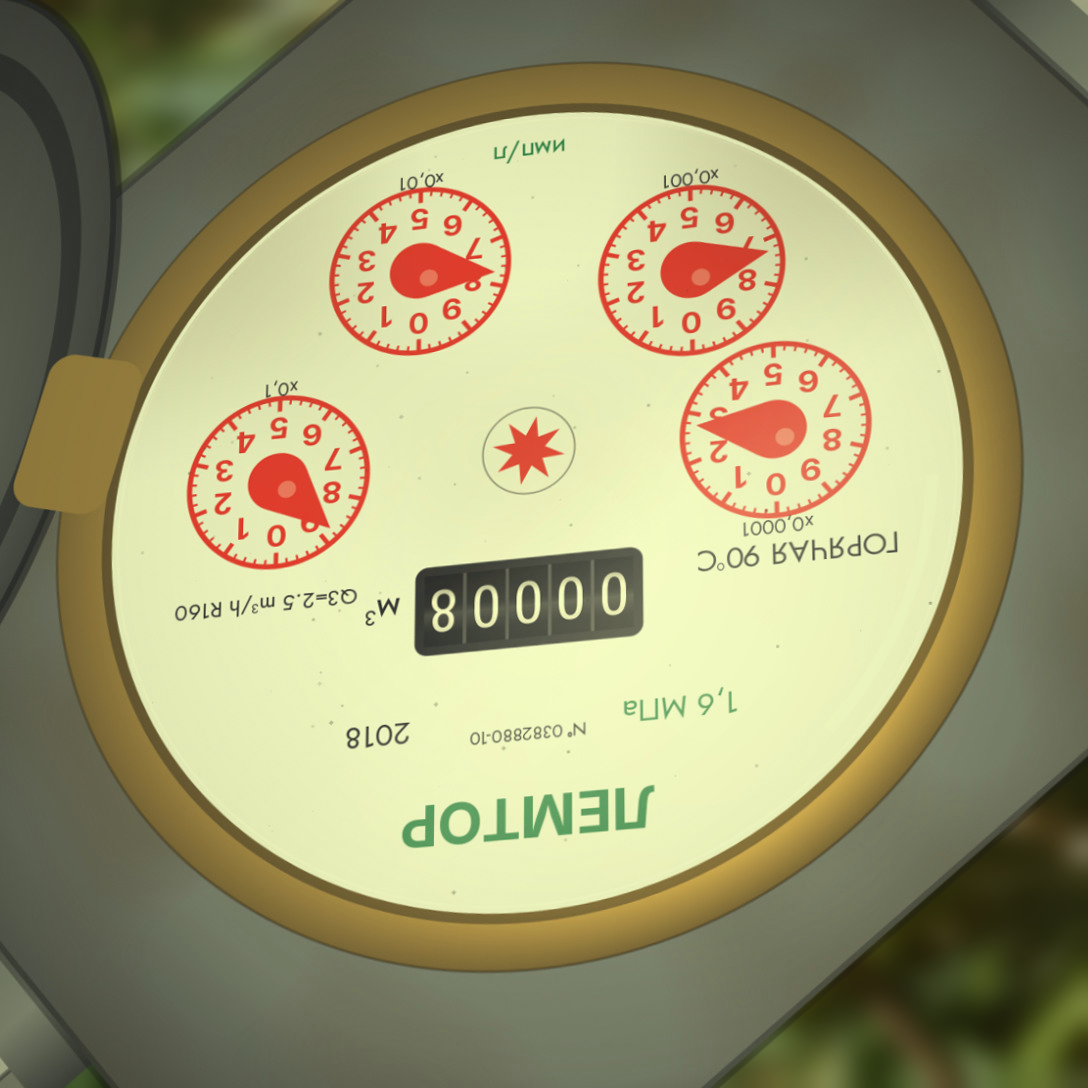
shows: 8.8772 m³
